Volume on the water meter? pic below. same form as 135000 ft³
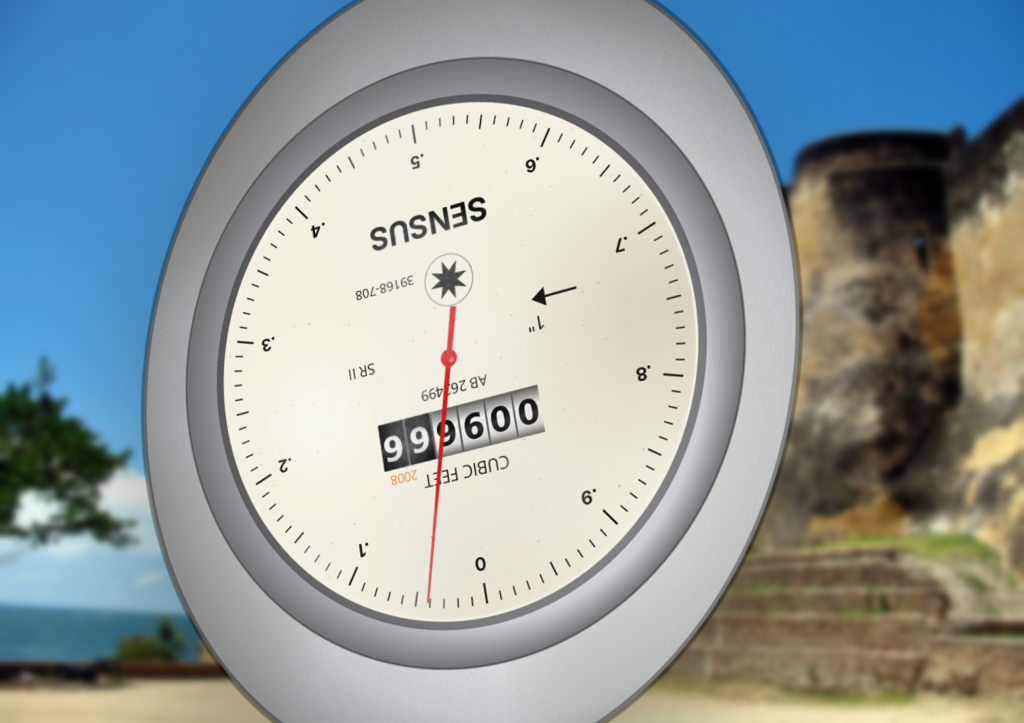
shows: 9666.04 ft³
